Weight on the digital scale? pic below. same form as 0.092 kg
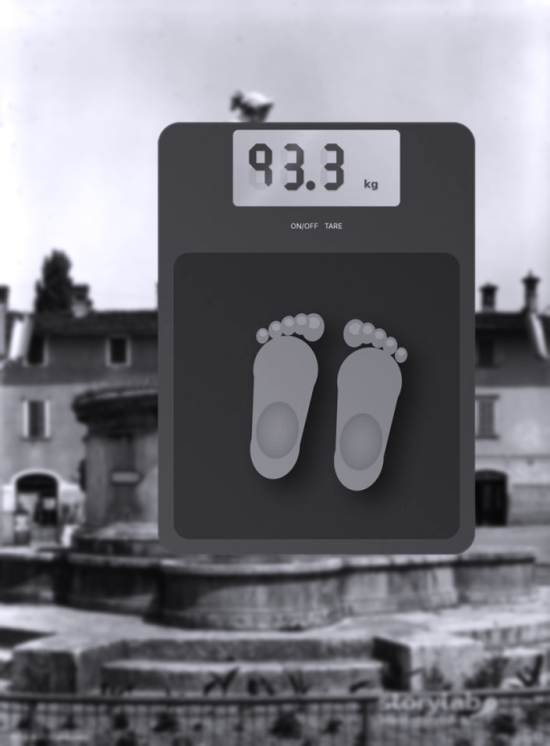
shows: 93.3 kg
